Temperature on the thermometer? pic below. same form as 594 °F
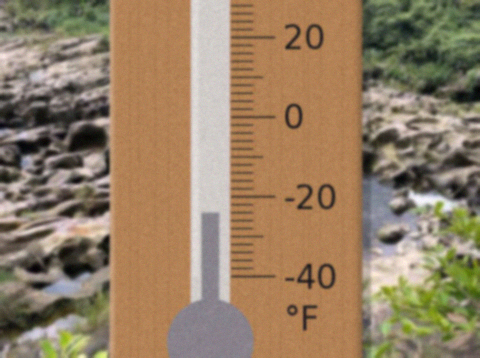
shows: -24 °F
